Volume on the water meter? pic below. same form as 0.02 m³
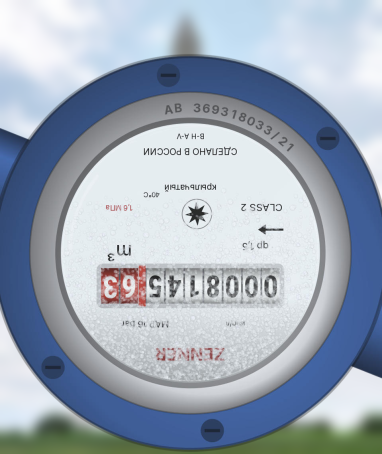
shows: 8145.63 m³
